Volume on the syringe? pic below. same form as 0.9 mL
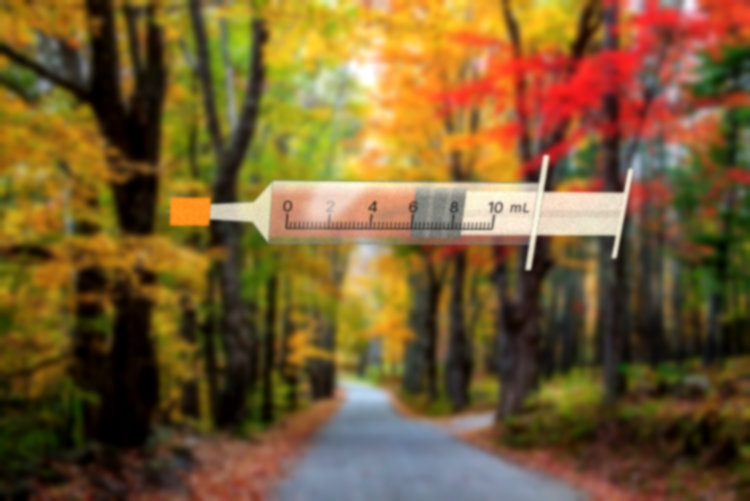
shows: 6 mL
